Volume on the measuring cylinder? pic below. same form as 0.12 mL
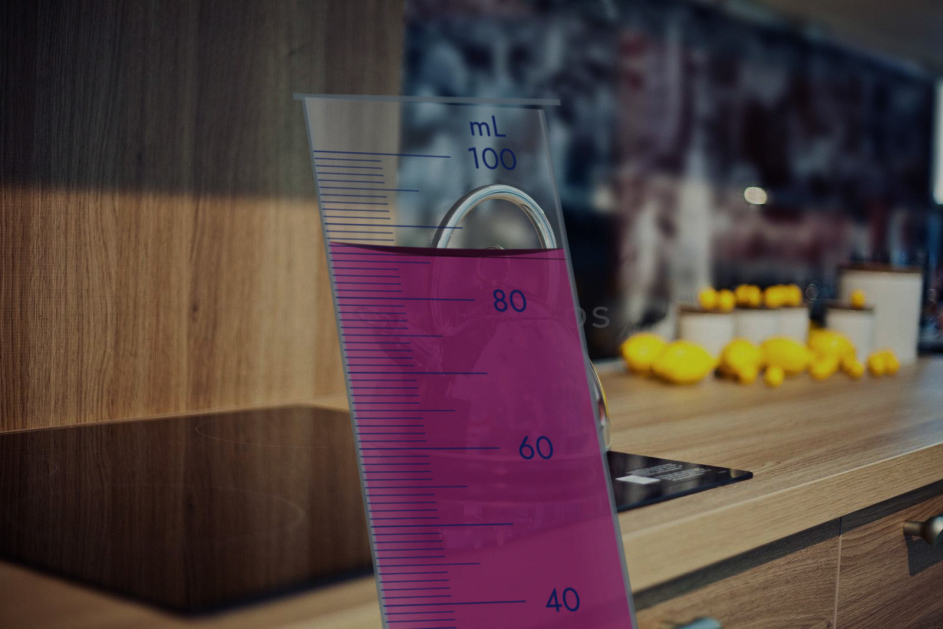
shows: 86 mL
